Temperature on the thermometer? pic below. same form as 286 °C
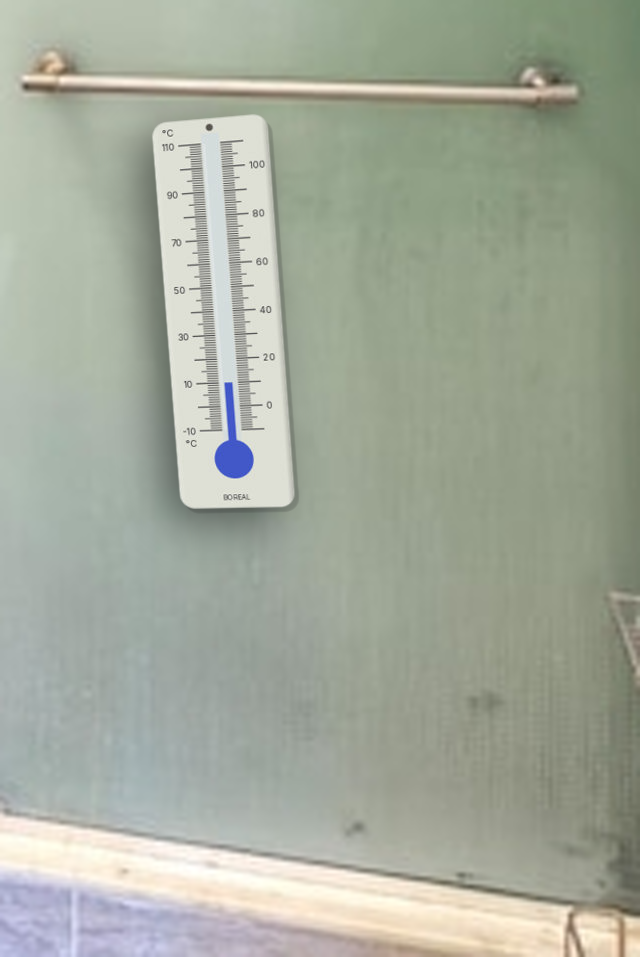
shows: 10 °C
